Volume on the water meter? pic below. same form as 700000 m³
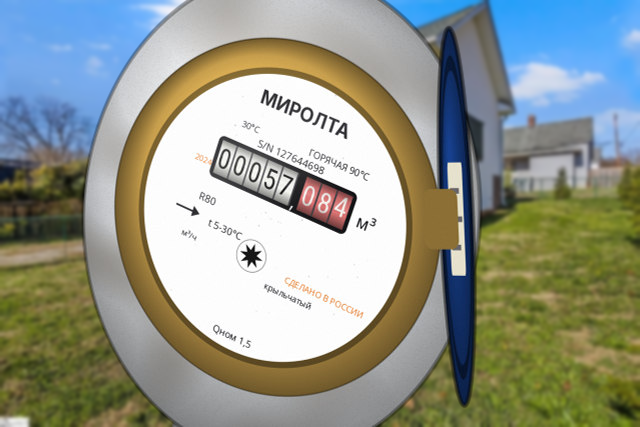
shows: 57.084 m³
